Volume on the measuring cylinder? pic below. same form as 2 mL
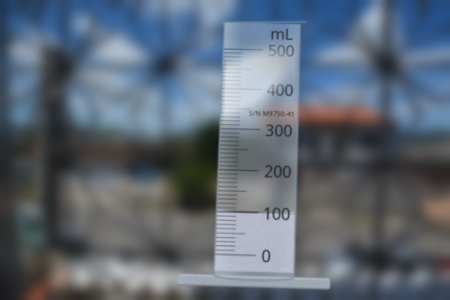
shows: 100 mL
